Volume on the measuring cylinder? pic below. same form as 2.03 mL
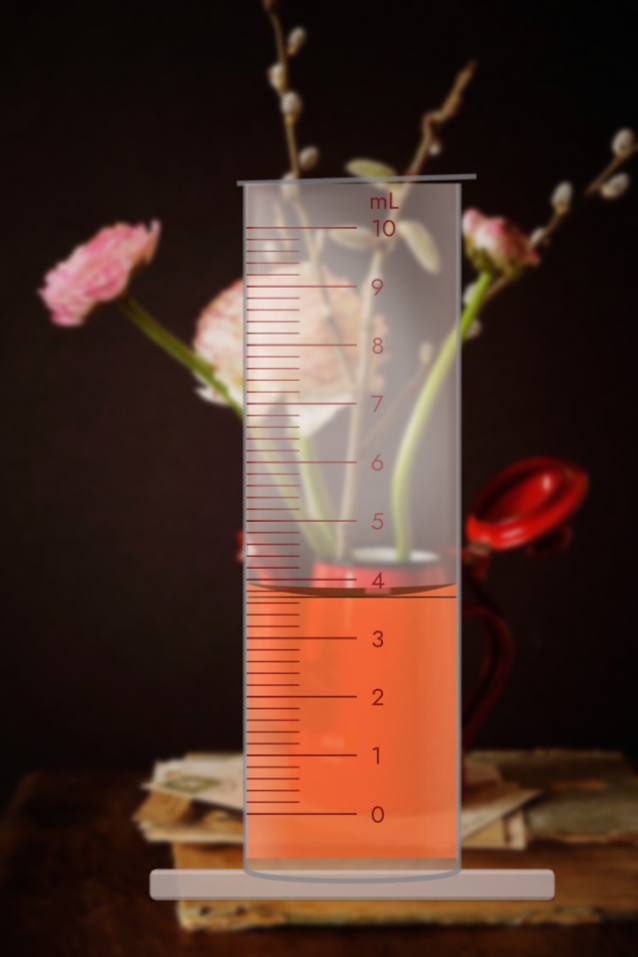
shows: 3.7 mL
